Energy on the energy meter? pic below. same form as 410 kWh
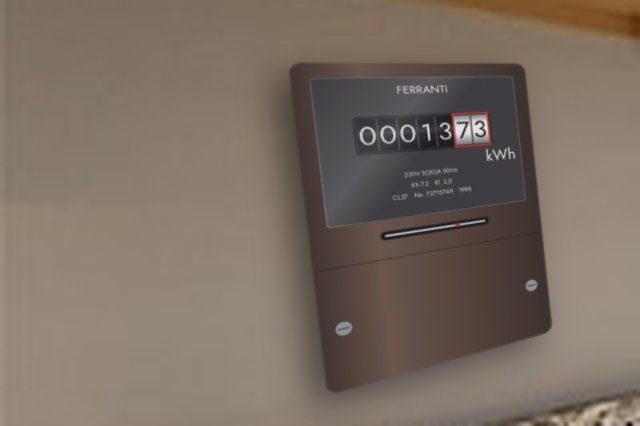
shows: 13.73 kWh
